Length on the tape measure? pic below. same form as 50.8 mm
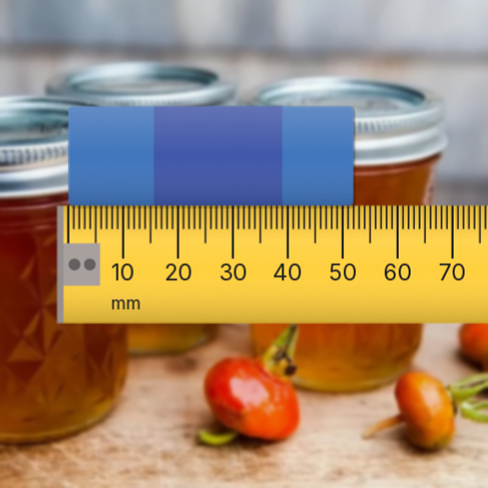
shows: 52 mm
